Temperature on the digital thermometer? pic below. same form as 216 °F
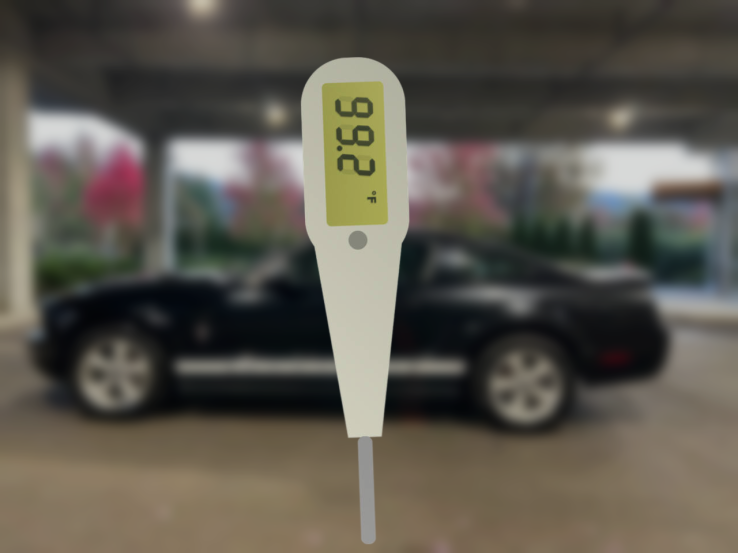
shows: 99.2 °F
